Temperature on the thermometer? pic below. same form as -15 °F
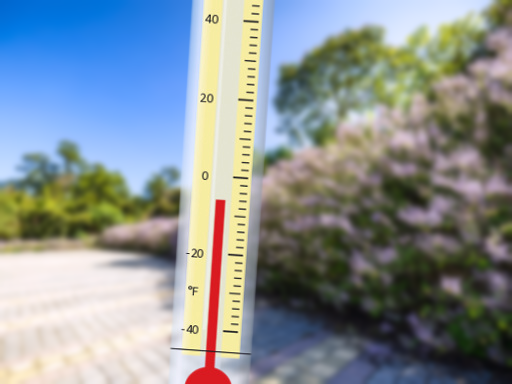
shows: -6 °F
